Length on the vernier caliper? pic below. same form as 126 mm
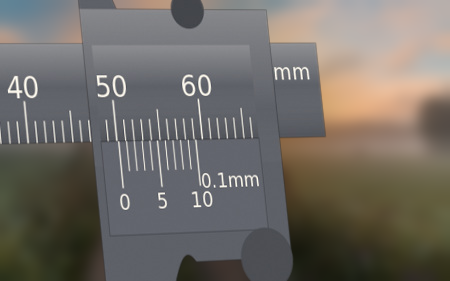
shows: 50.2 mm
